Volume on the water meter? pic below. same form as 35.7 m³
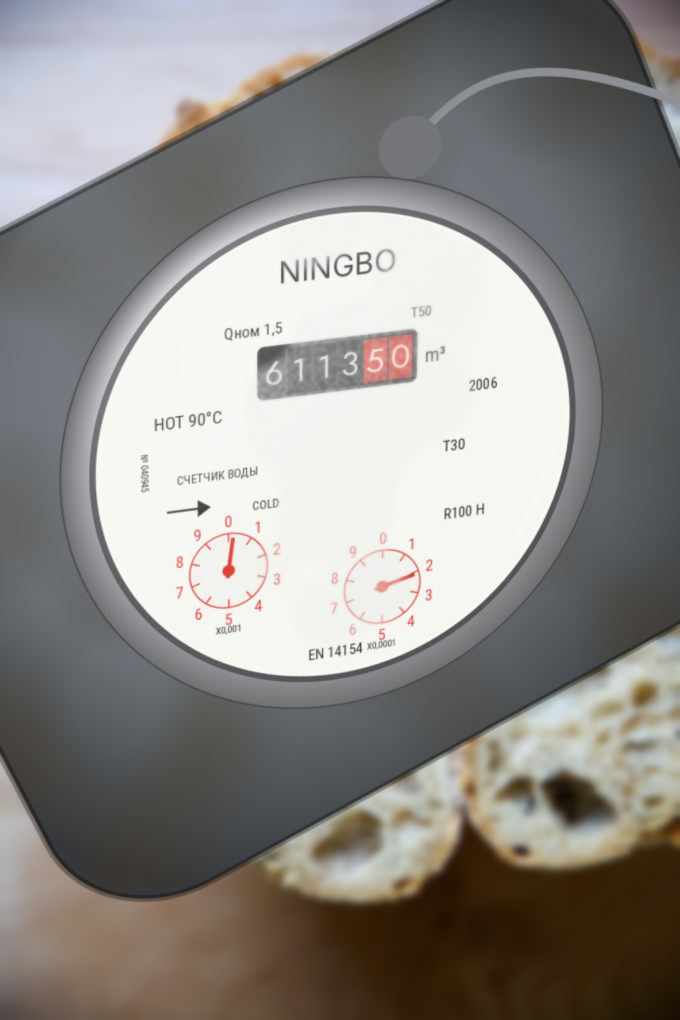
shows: 6113.5002 m³
